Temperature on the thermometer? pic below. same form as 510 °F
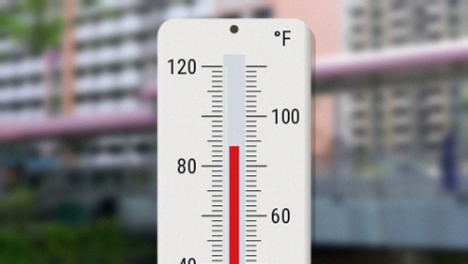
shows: 88 °F
